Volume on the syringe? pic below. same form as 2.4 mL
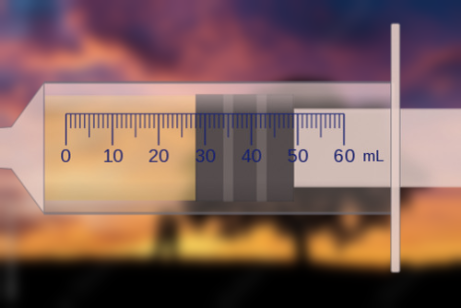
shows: 28 mL
